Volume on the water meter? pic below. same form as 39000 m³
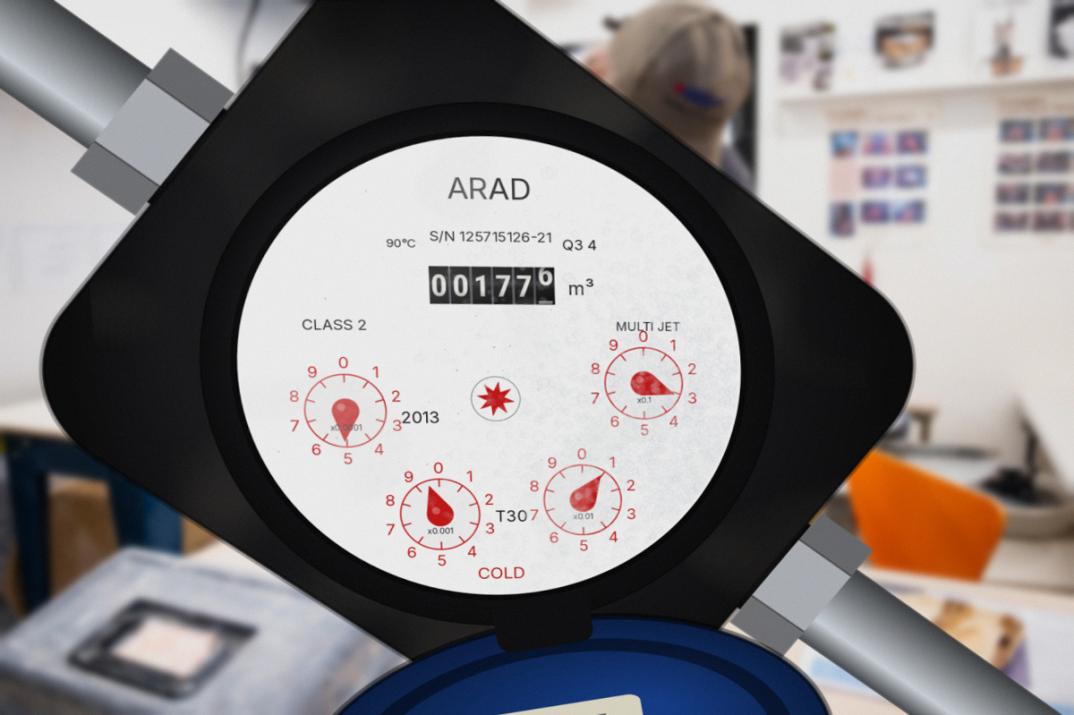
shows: 1776.3095 m³
